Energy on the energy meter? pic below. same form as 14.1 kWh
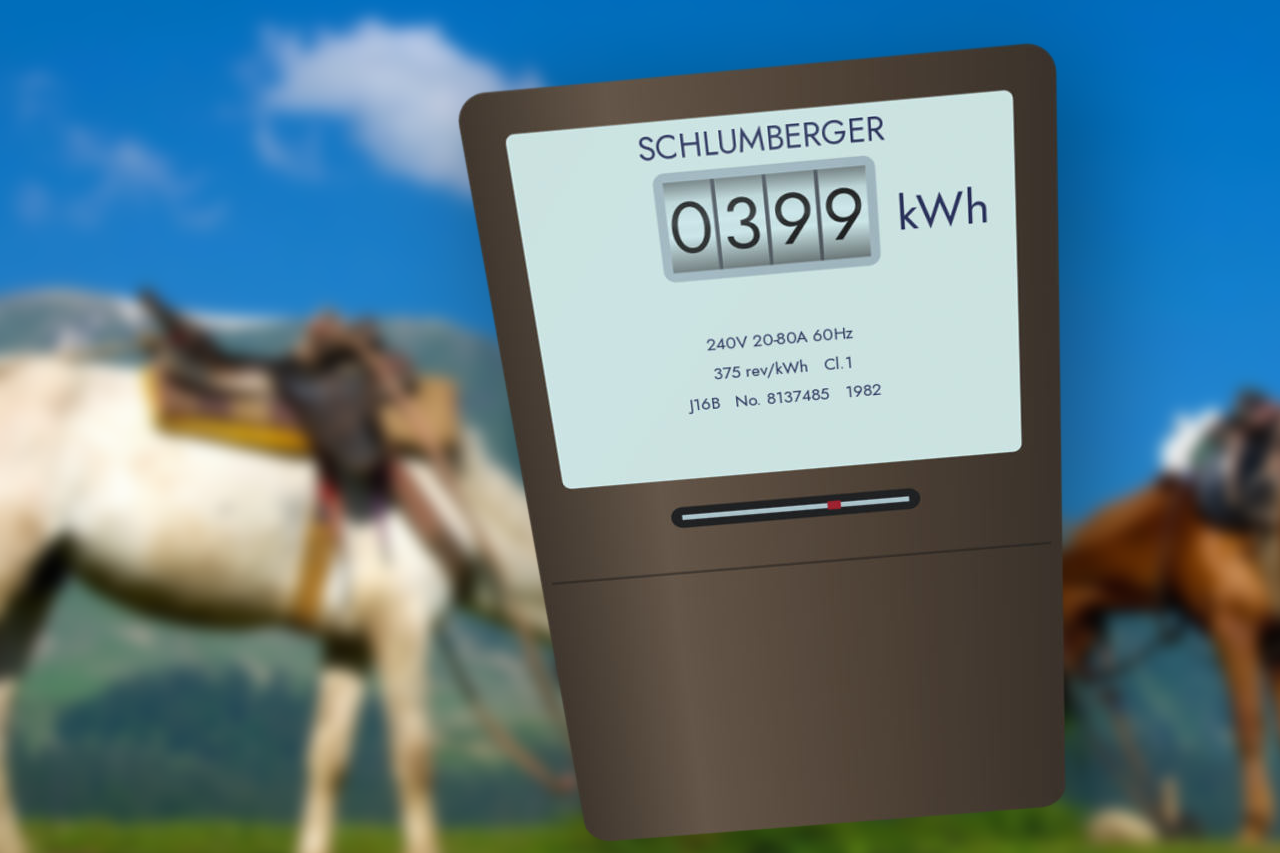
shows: 399 kWh
